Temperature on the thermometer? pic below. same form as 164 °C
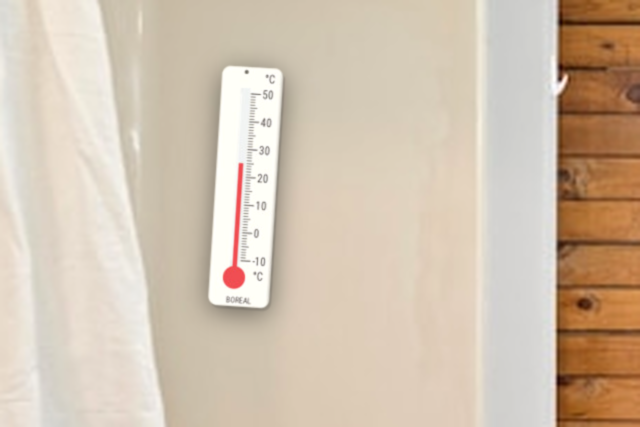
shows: 25 °C
